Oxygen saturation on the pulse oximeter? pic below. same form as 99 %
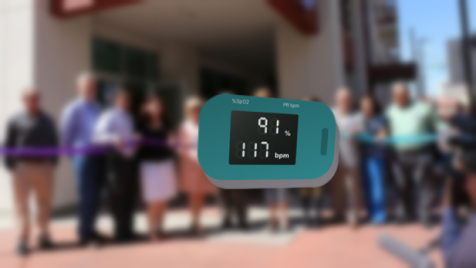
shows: 91 %
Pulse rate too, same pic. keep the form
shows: 117 bpm
